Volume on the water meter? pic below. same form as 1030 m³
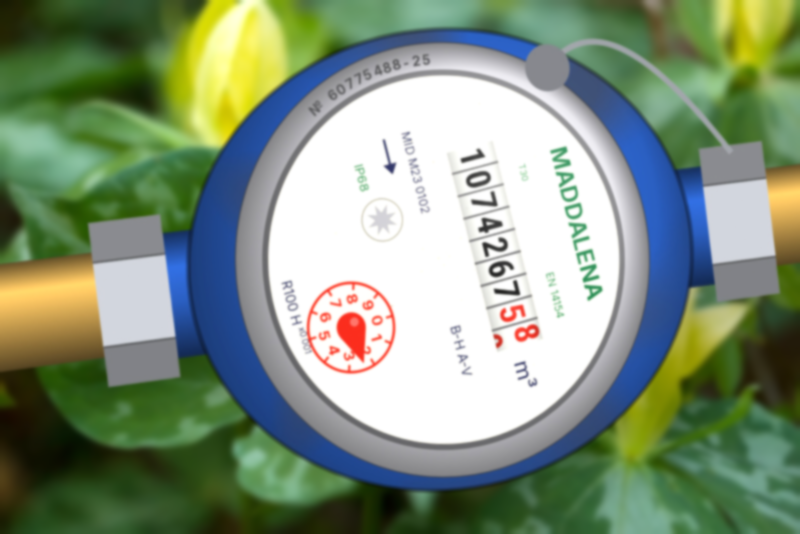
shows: 1074267.582 m³
